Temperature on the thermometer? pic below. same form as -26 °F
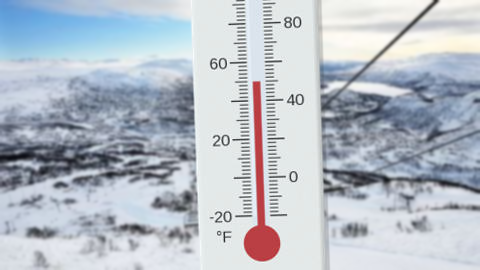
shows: 50 °F
